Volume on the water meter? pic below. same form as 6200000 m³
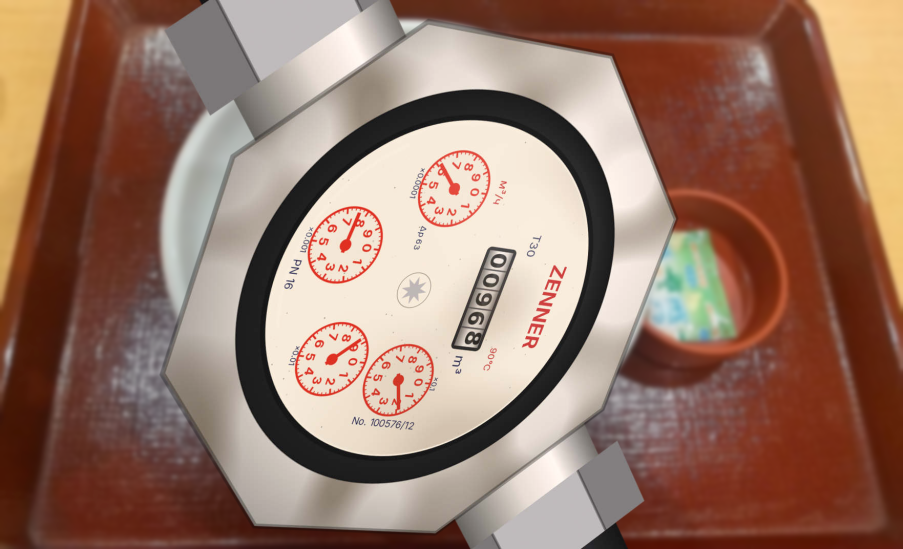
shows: 968.1876 m³
